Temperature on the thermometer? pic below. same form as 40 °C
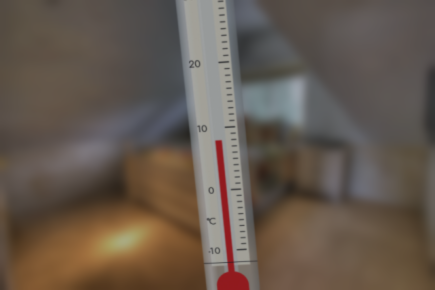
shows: 8 °C
